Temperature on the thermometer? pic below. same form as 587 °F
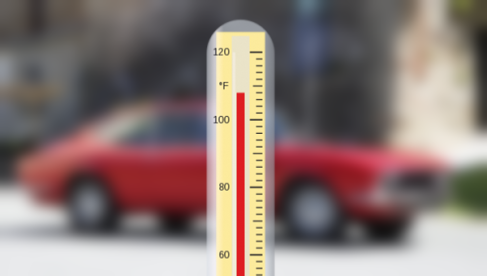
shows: 108 °F
